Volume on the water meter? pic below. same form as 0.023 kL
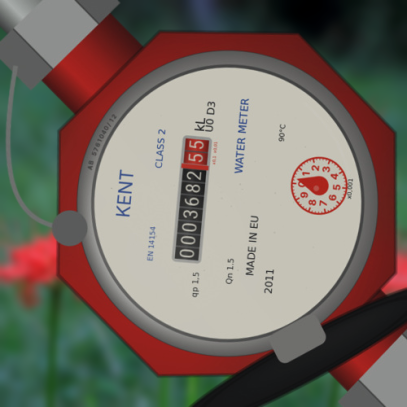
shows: 3682.550 kL
